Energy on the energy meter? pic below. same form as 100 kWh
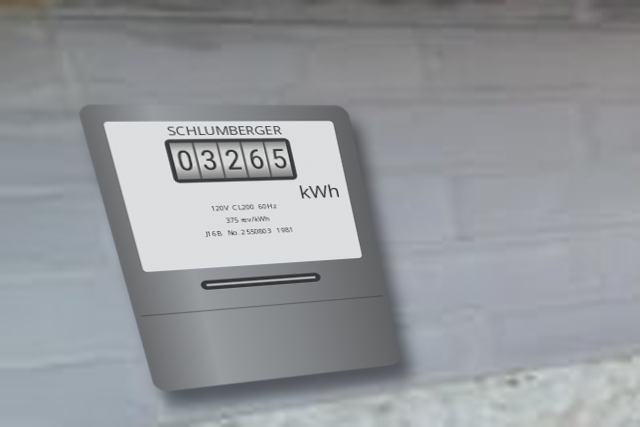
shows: 3265 kWh
